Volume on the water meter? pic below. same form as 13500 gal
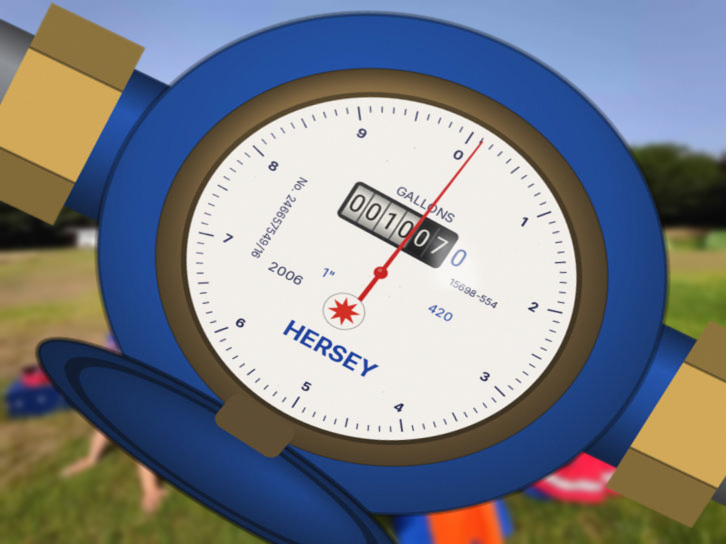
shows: 10070.1 gal
